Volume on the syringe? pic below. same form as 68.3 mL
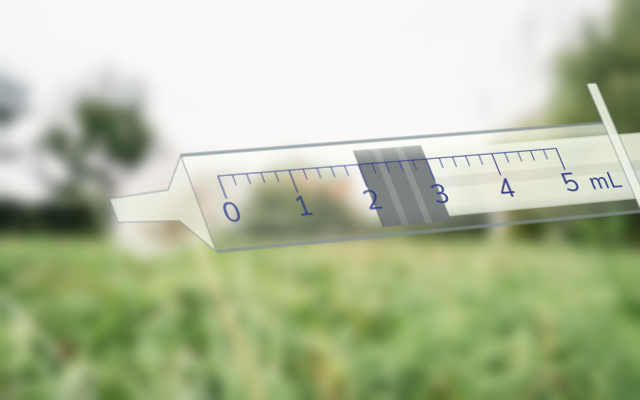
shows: 2 mL
